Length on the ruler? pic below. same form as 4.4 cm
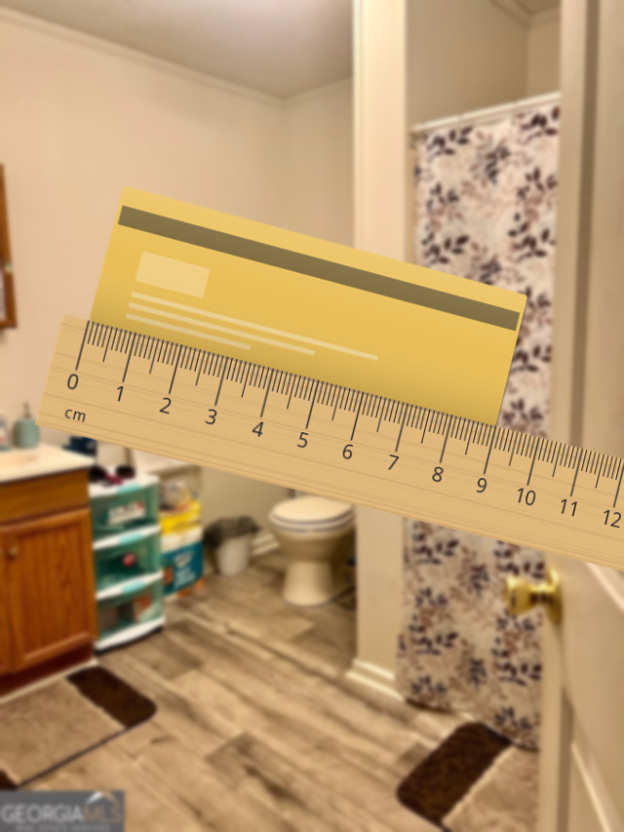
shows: 9 cm
